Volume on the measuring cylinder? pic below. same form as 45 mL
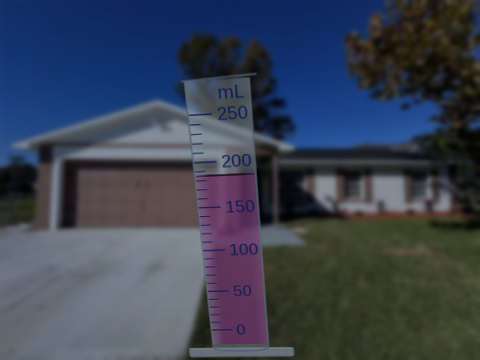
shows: 185 mL
